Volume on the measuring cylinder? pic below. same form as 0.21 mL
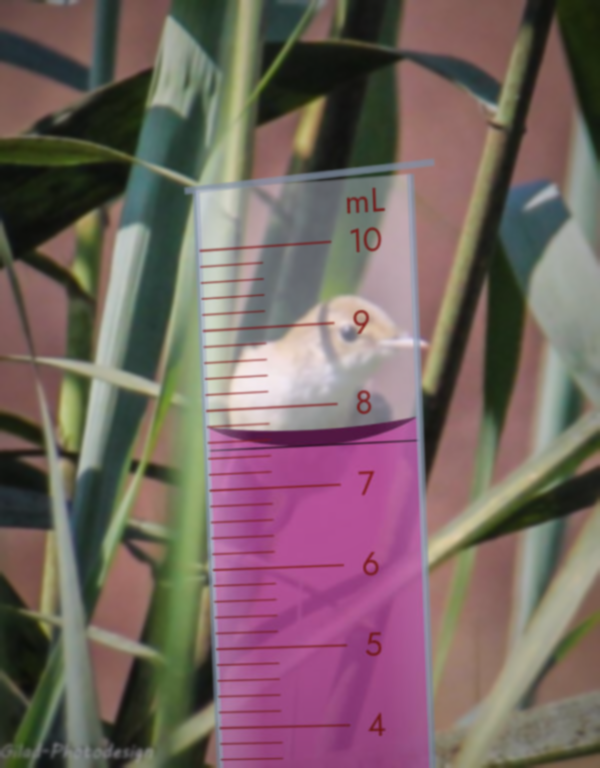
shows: 7.5 mL
